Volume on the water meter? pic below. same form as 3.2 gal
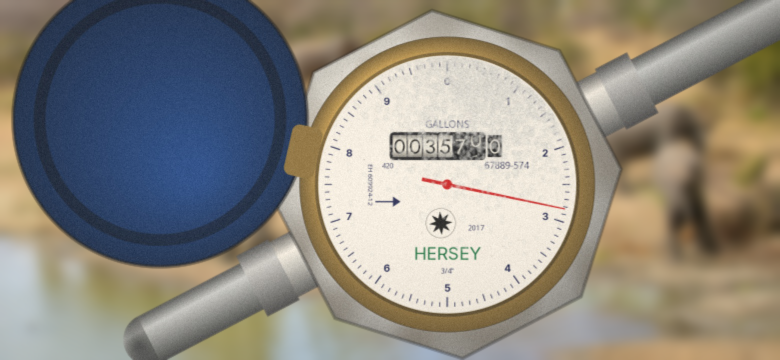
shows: 35702.8 gal
